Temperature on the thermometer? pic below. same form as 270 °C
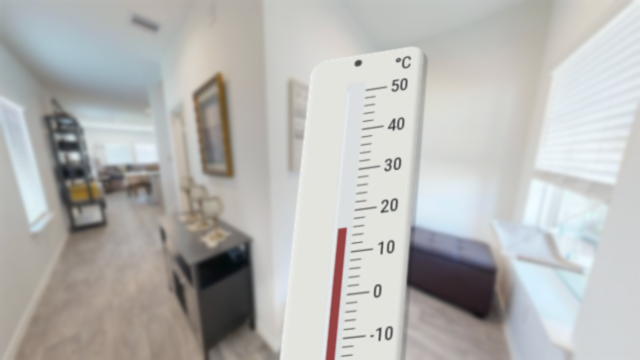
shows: 16 °C
